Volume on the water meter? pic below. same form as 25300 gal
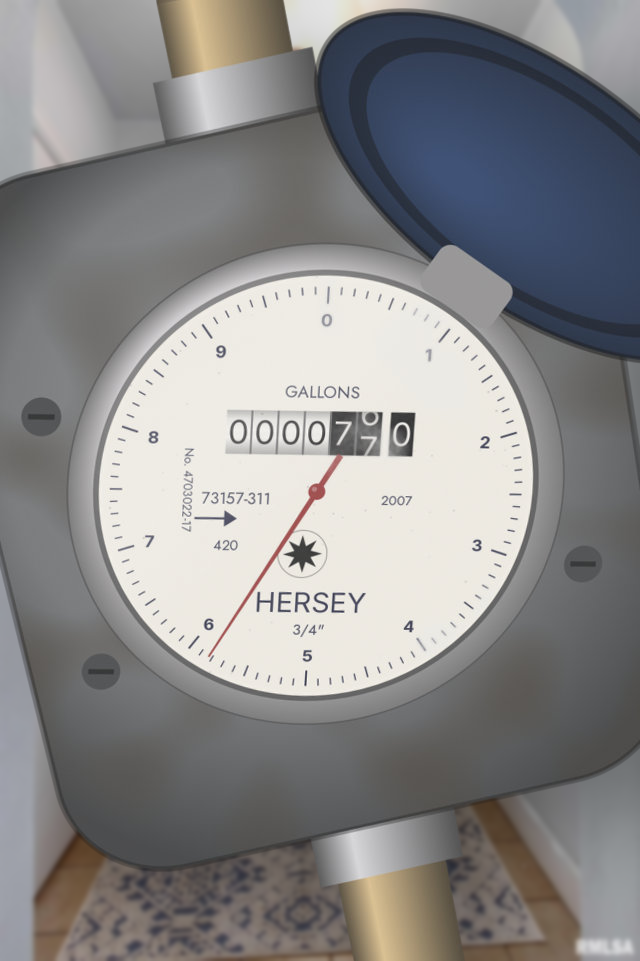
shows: 765.8 gal
